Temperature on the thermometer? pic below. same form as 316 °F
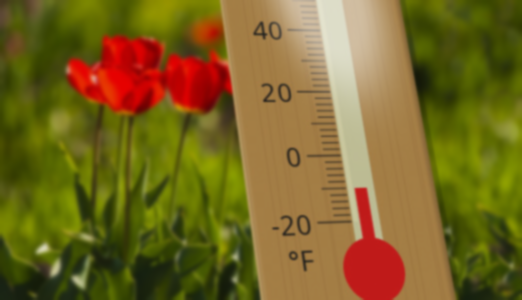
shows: -10 °F
